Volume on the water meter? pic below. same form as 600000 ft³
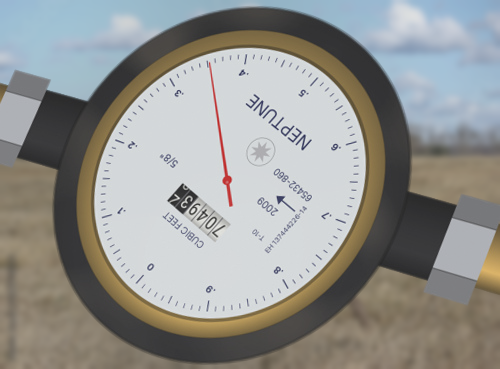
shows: 704932.35 ft³
